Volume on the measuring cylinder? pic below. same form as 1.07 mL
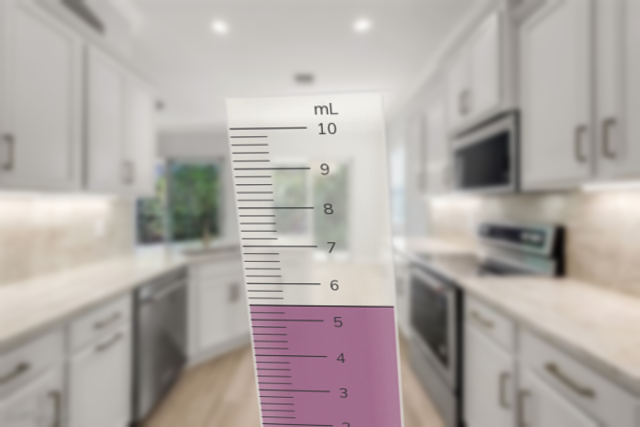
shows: 5.4 mL
